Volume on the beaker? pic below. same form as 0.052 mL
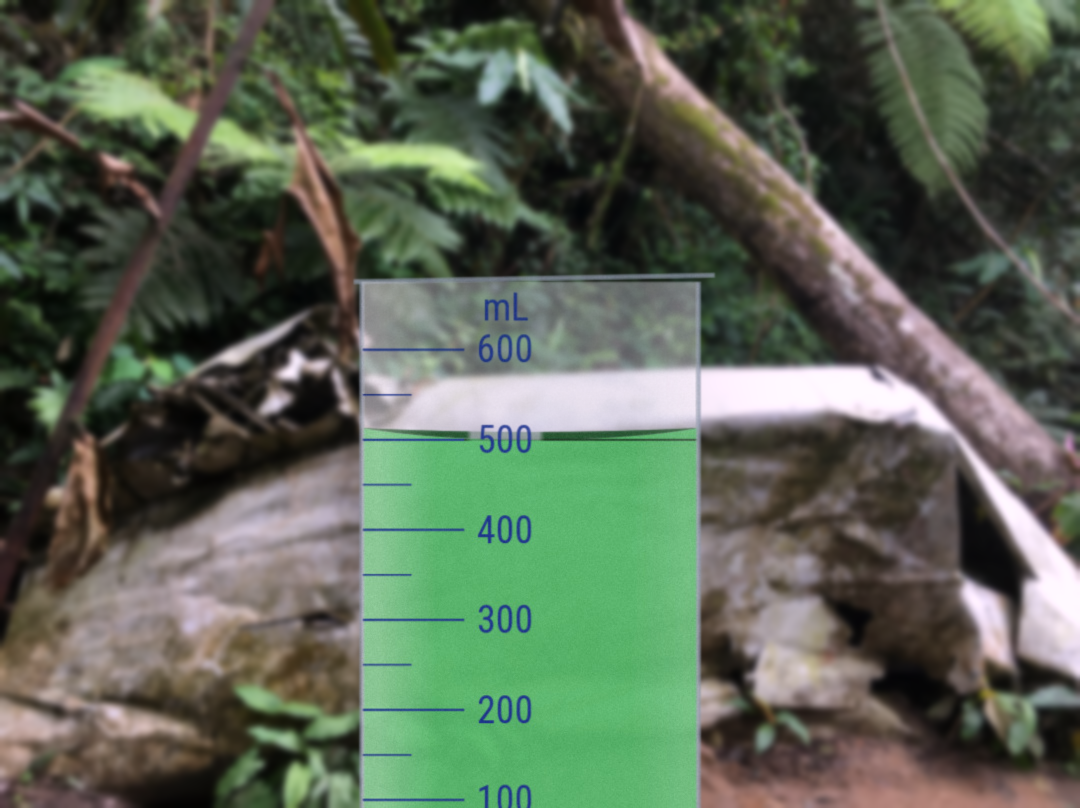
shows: 500 mL
